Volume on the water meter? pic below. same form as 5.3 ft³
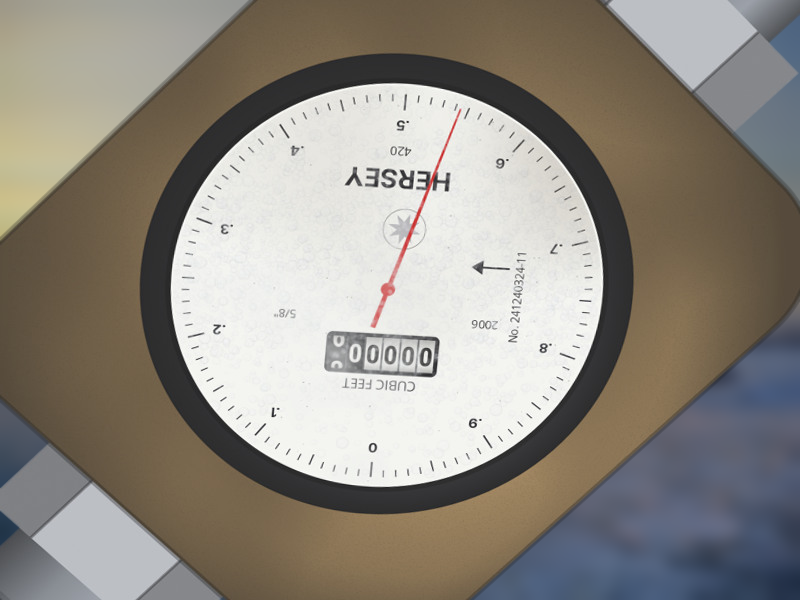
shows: 8.54 ft³
